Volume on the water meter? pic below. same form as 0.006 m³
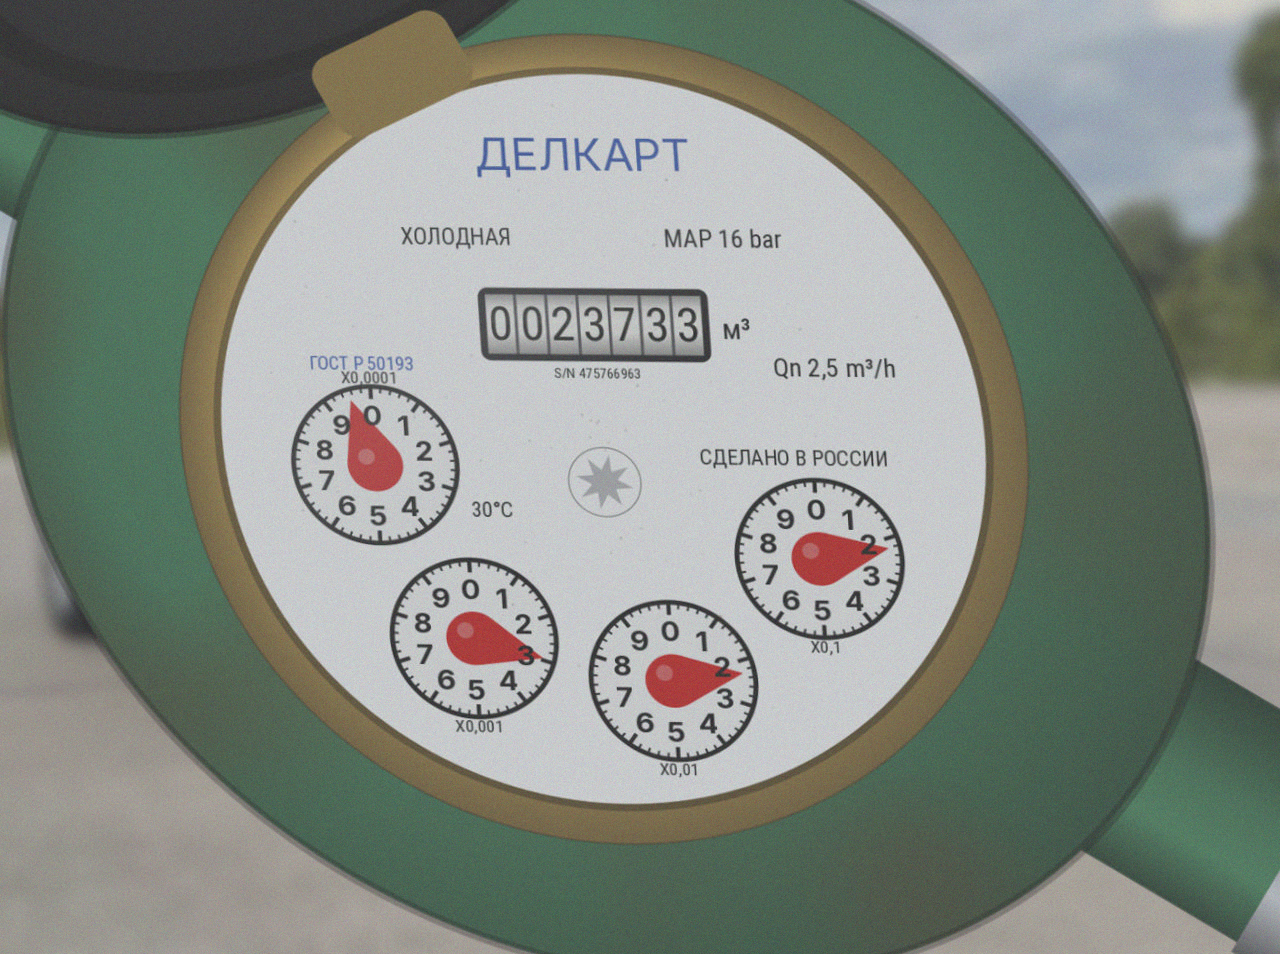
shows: 23733.2229 m³
